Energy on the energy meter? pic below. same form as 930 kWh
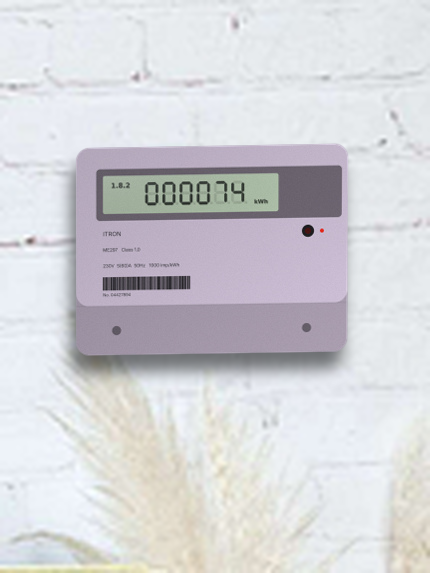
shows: 74 kWh
